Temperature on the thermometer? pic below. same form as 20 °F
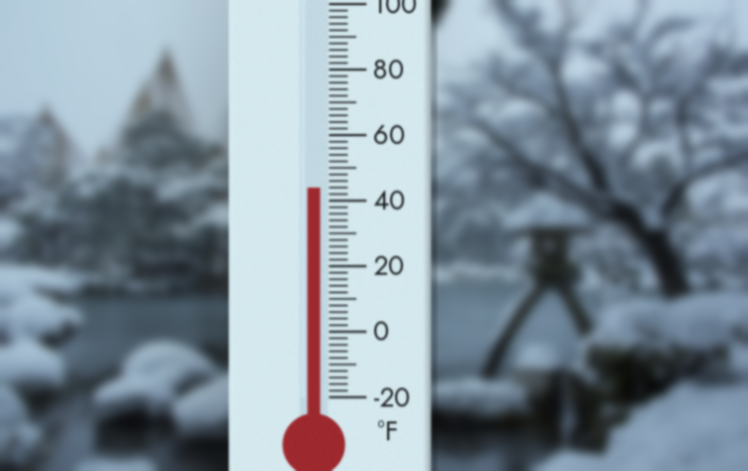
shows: 44 °F
